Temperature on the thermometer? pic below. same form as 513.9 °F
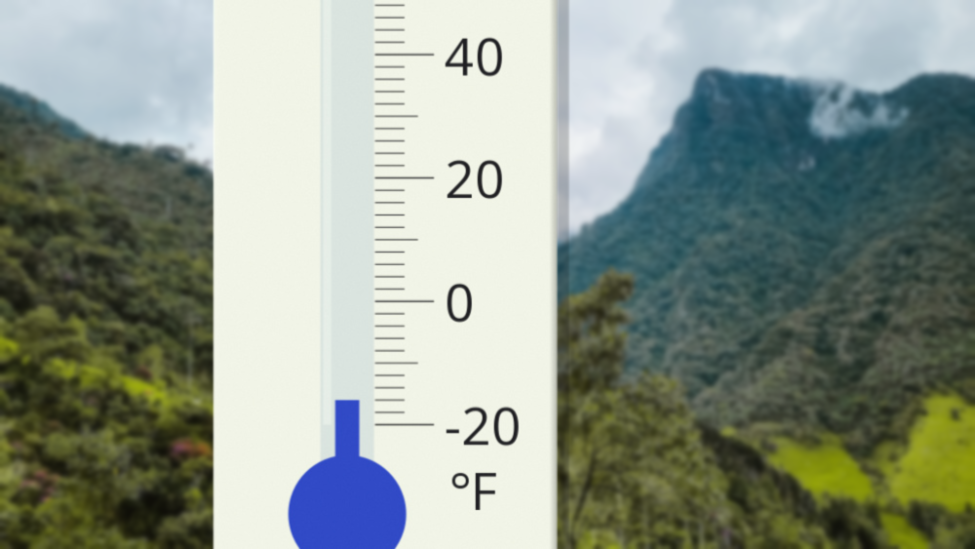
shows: -16 °F
